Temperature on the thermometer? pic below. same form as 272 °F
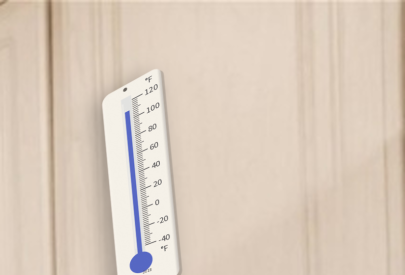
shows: 110 °F
